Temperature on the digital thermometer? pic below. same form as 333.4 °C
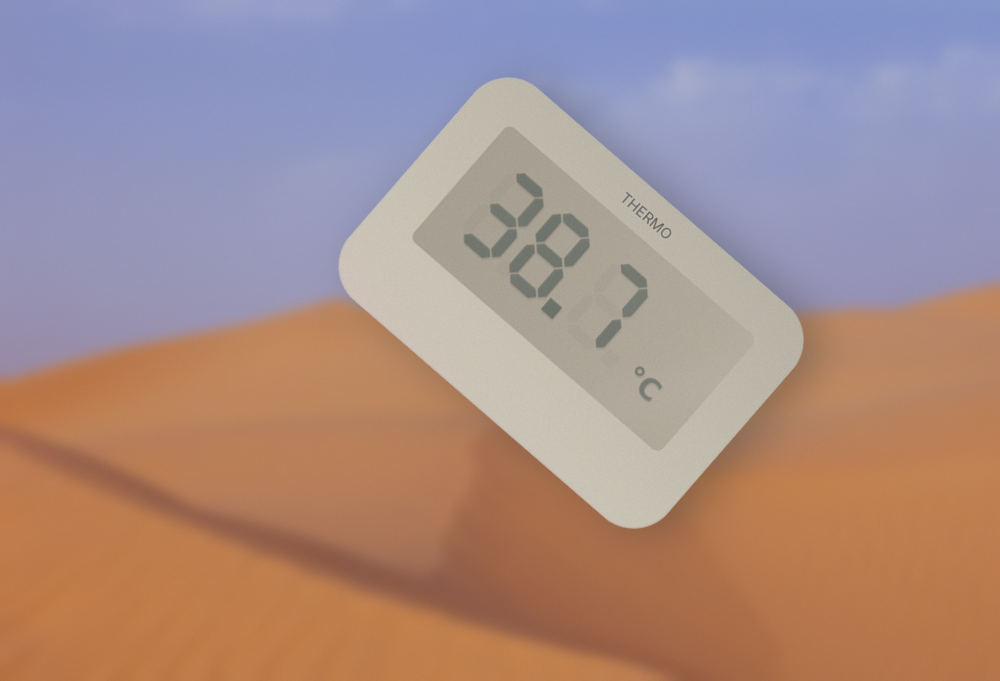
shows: 38.7 °C
